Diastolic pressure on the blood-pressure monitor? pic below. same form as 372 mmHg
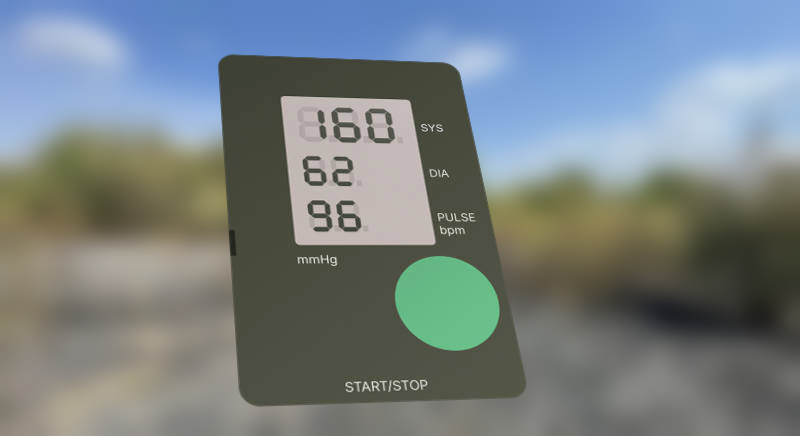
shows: 62 mmHg
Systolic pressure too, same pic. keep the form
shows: 160 mmHg
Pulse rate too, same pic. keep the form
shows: 96 bpm
